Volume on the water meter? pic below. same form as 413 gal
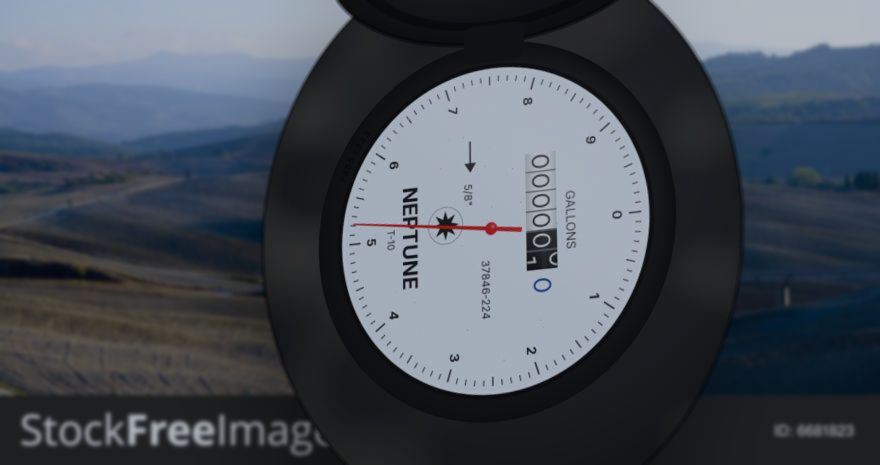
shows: 5.2 gal
